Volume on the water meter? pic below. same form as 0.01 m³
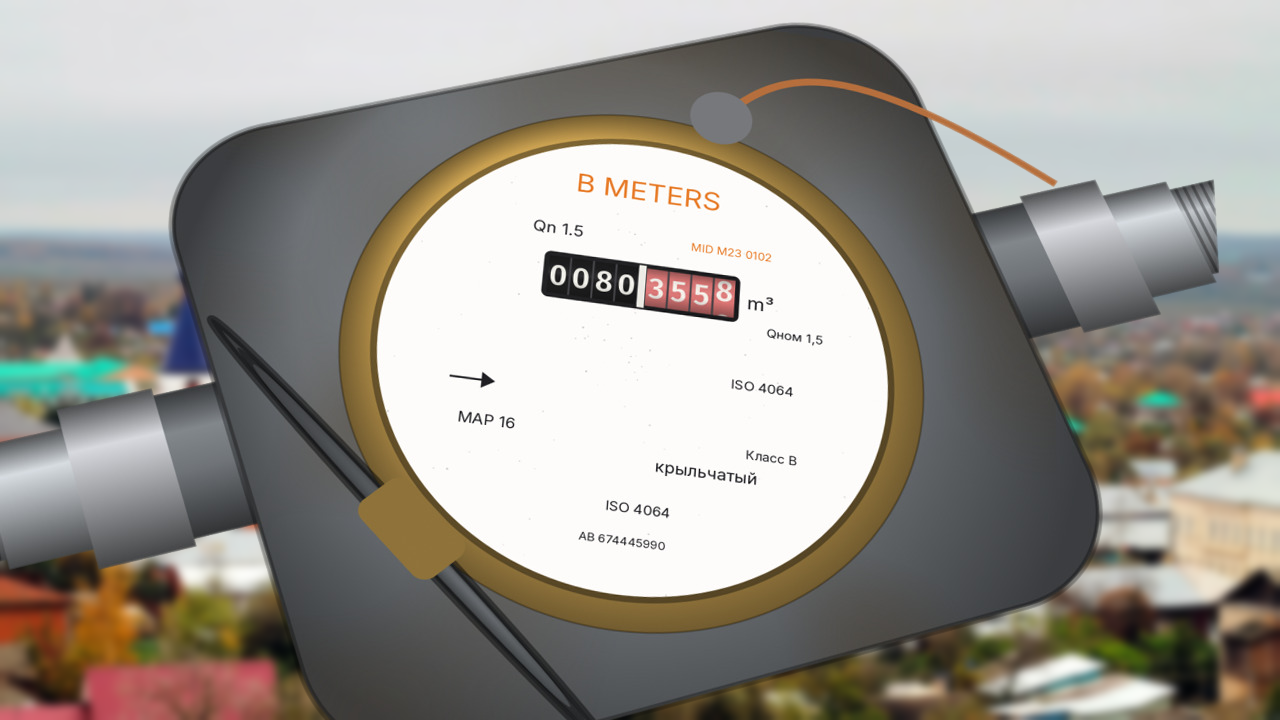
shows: 80.3558 m³
